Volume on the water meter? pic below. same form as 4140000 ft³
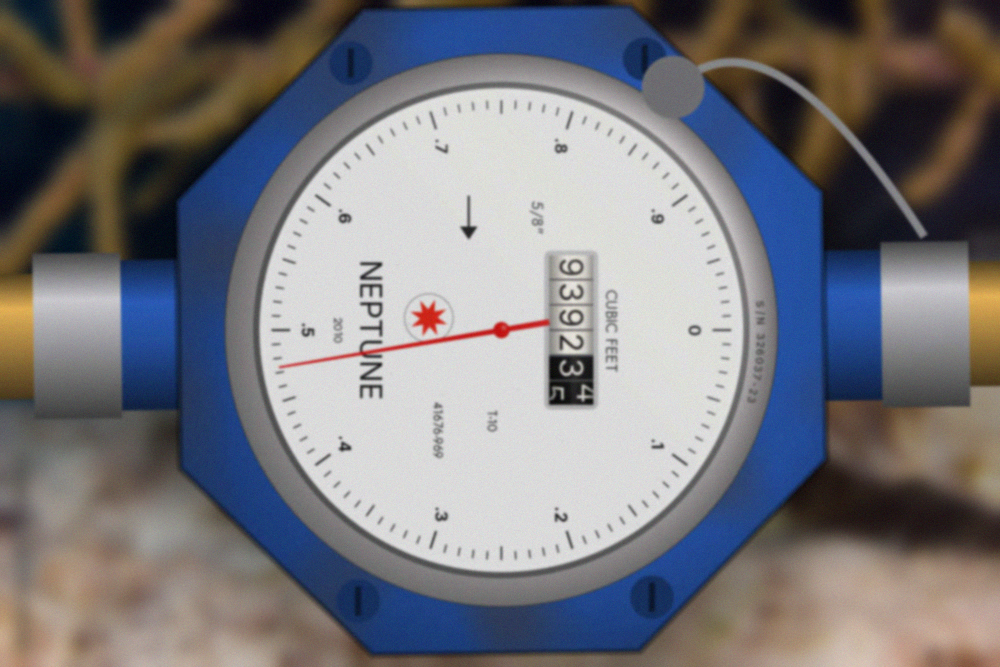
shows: 939234.47 ft³
